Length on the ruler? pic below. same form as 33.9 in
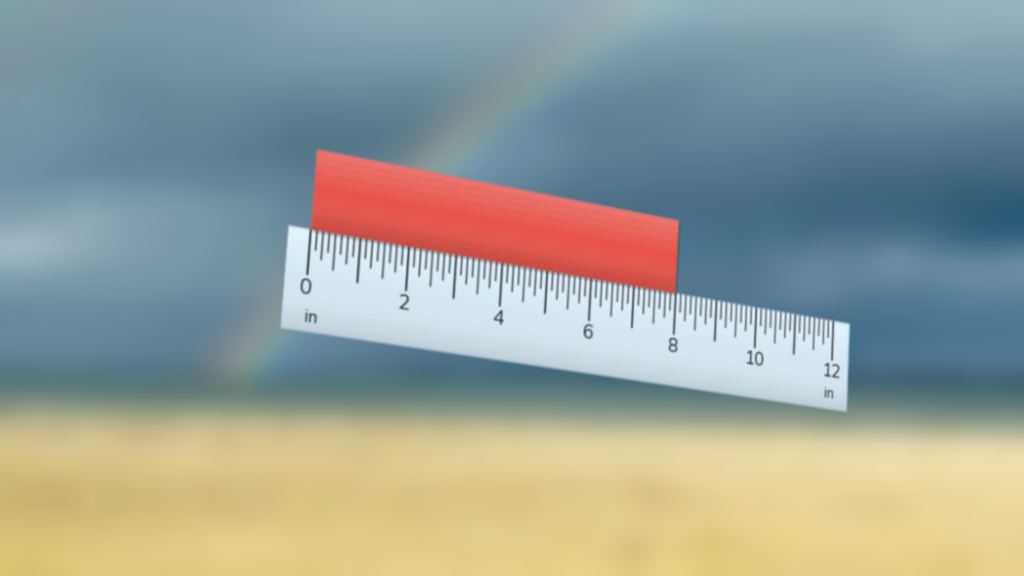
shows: 8 in
